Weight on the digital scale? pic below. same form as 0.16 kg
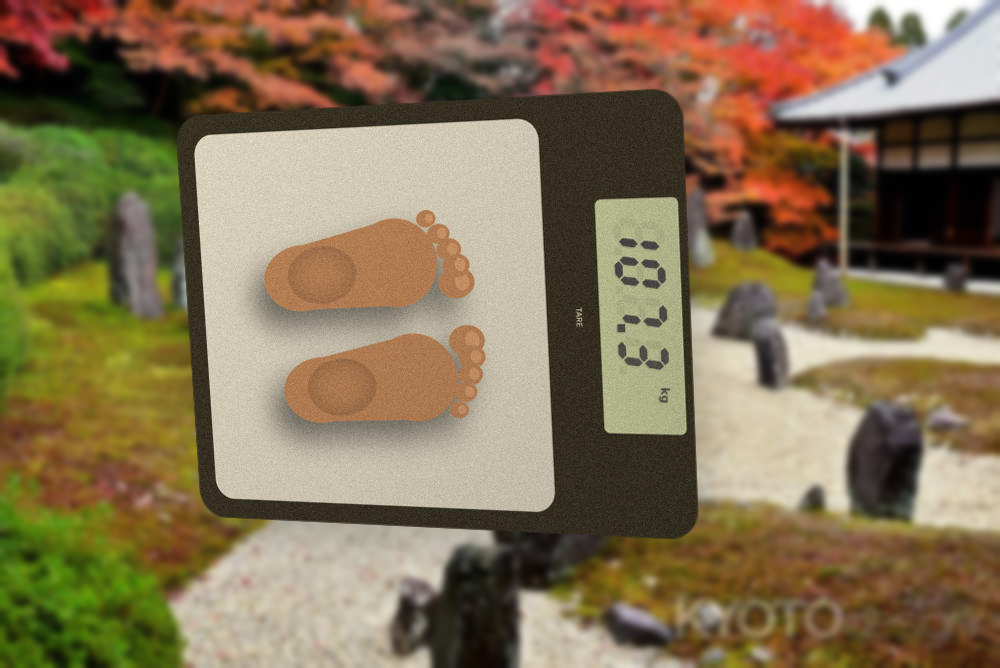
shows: 107.3 kg
